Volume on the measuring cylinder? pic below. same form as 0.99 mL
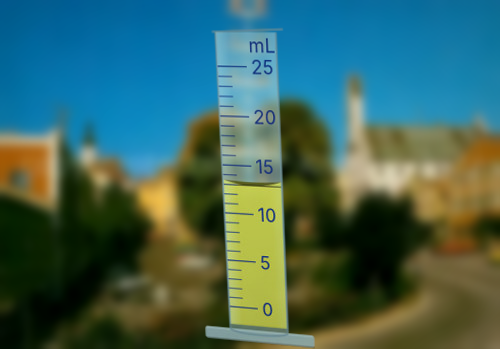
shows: 13 mL
